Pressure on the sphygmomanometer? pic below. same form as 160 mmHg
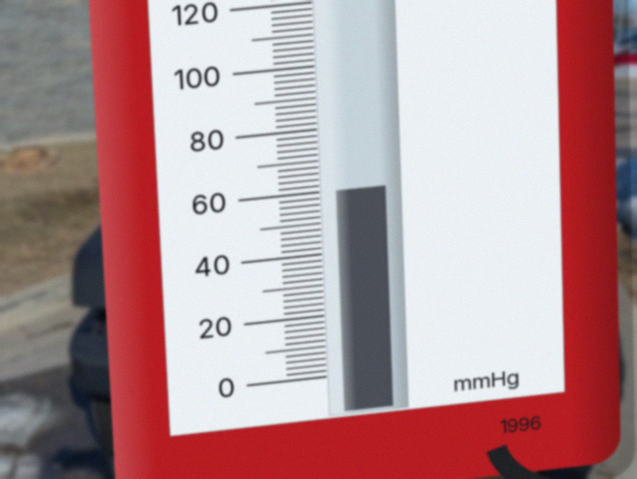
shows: 60 mmHg
